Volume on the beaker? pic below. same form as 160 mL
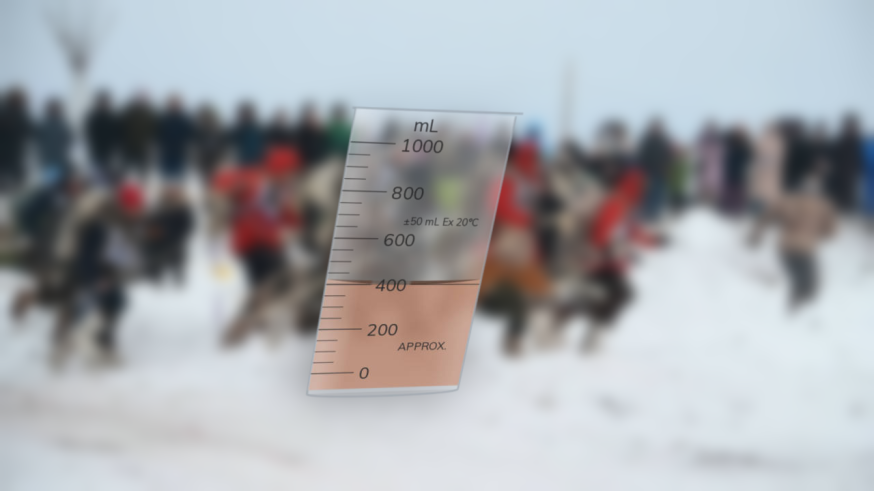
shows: 400 mL
